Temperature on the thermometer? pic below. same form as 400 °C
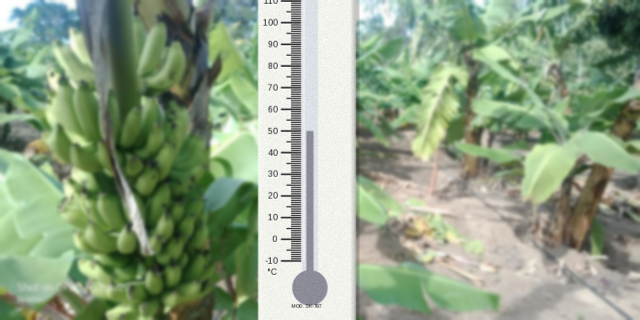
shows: 50 °C
